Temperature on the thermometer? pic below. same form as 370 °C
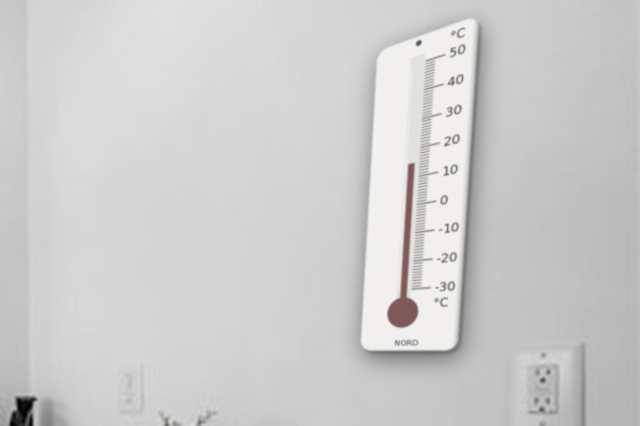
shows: 15 °C
